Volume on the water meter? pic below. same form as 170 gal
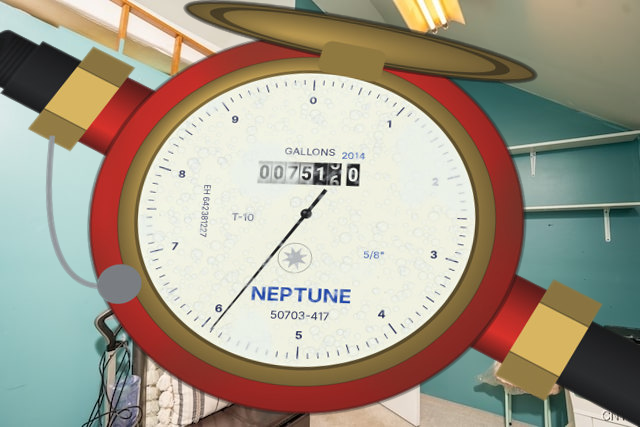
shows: 75155.9 gal
